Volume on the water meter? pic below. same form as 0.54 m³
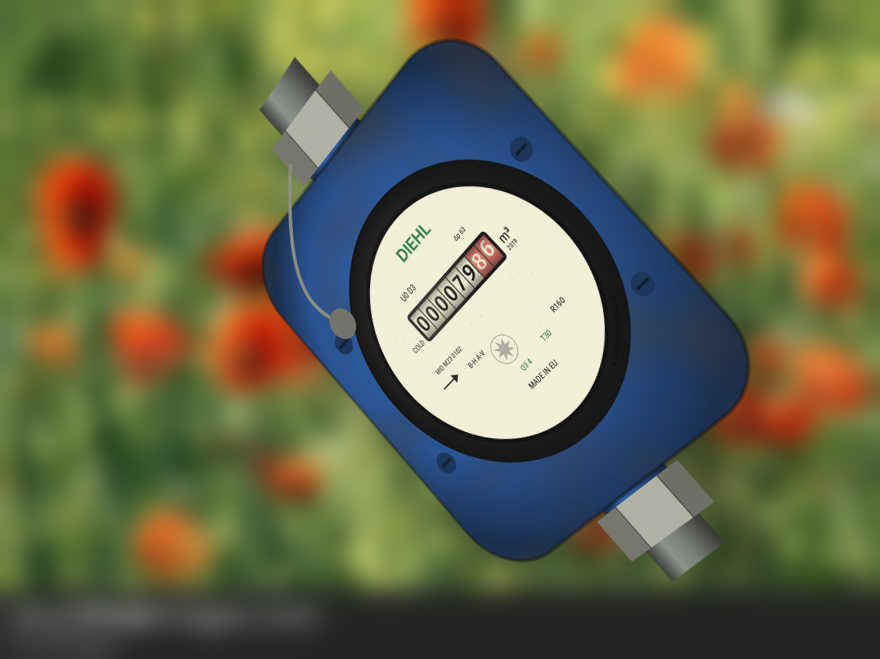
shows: 79.86 m³
